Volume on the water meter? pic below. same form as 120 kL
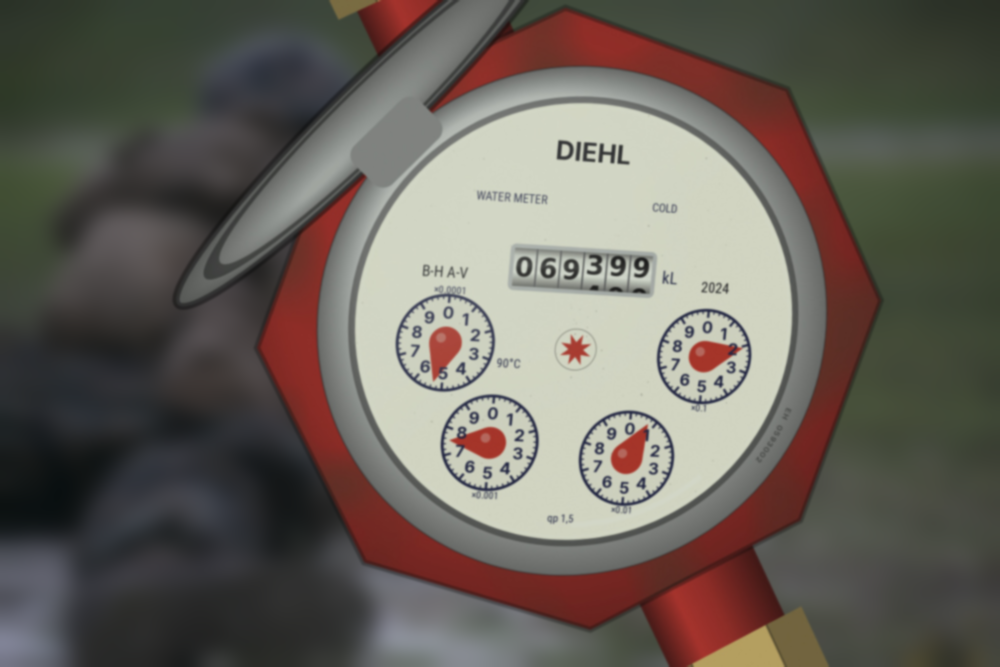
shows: 69399.2075 kL
